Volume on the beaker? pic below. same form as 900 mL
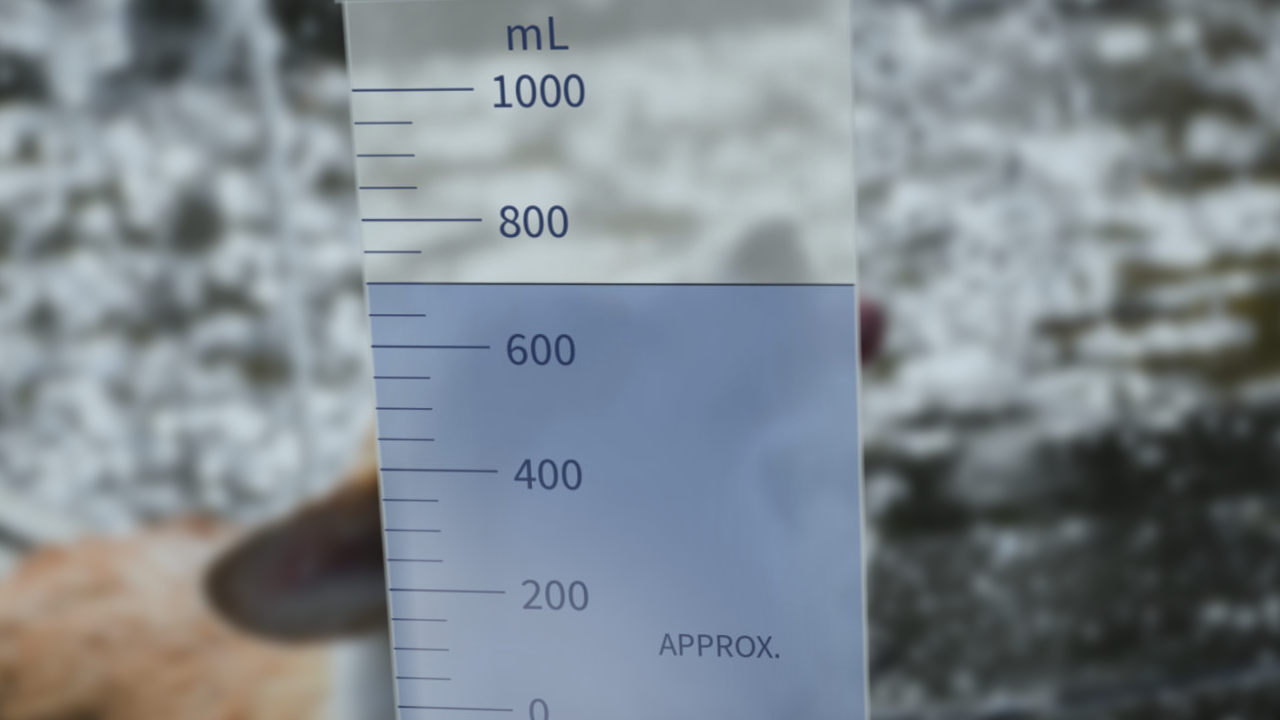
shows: 700 mL
